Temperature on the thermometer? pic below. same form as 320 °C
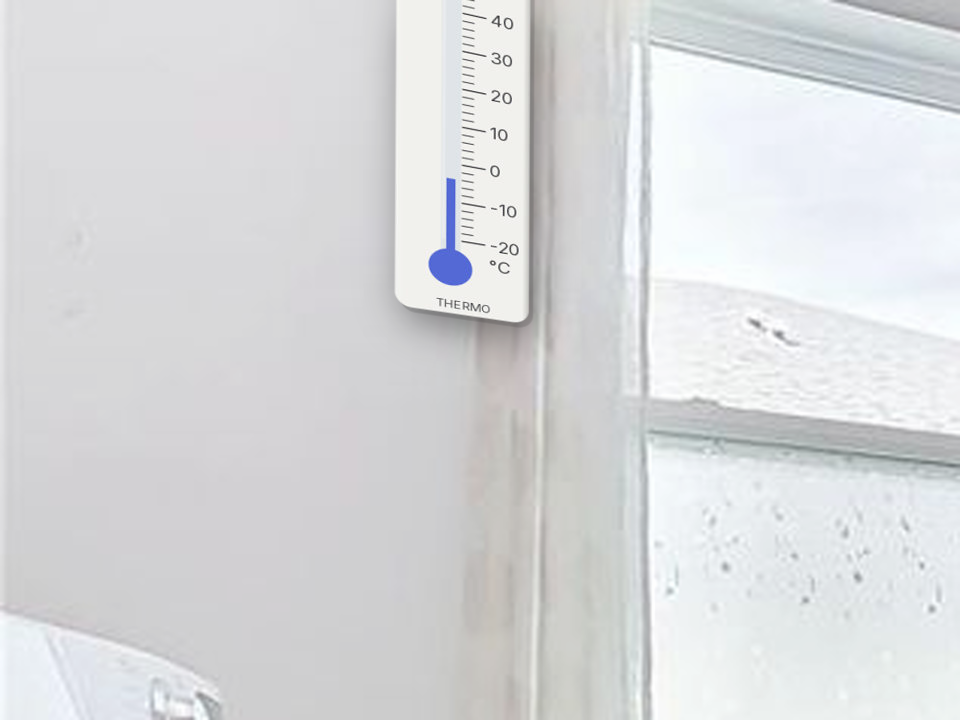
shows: -4 °C
